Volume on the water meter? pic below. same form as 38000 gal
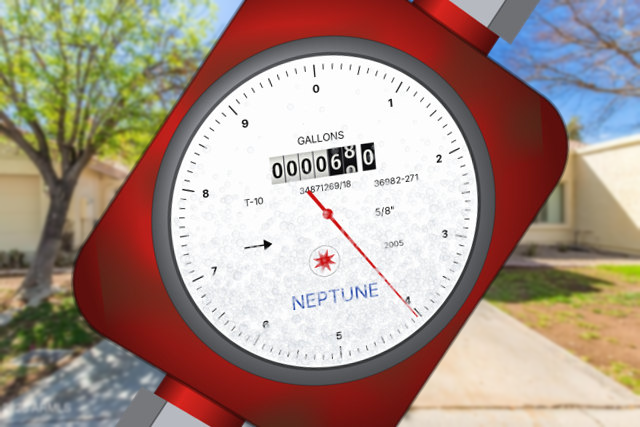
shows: 684.0 gal
